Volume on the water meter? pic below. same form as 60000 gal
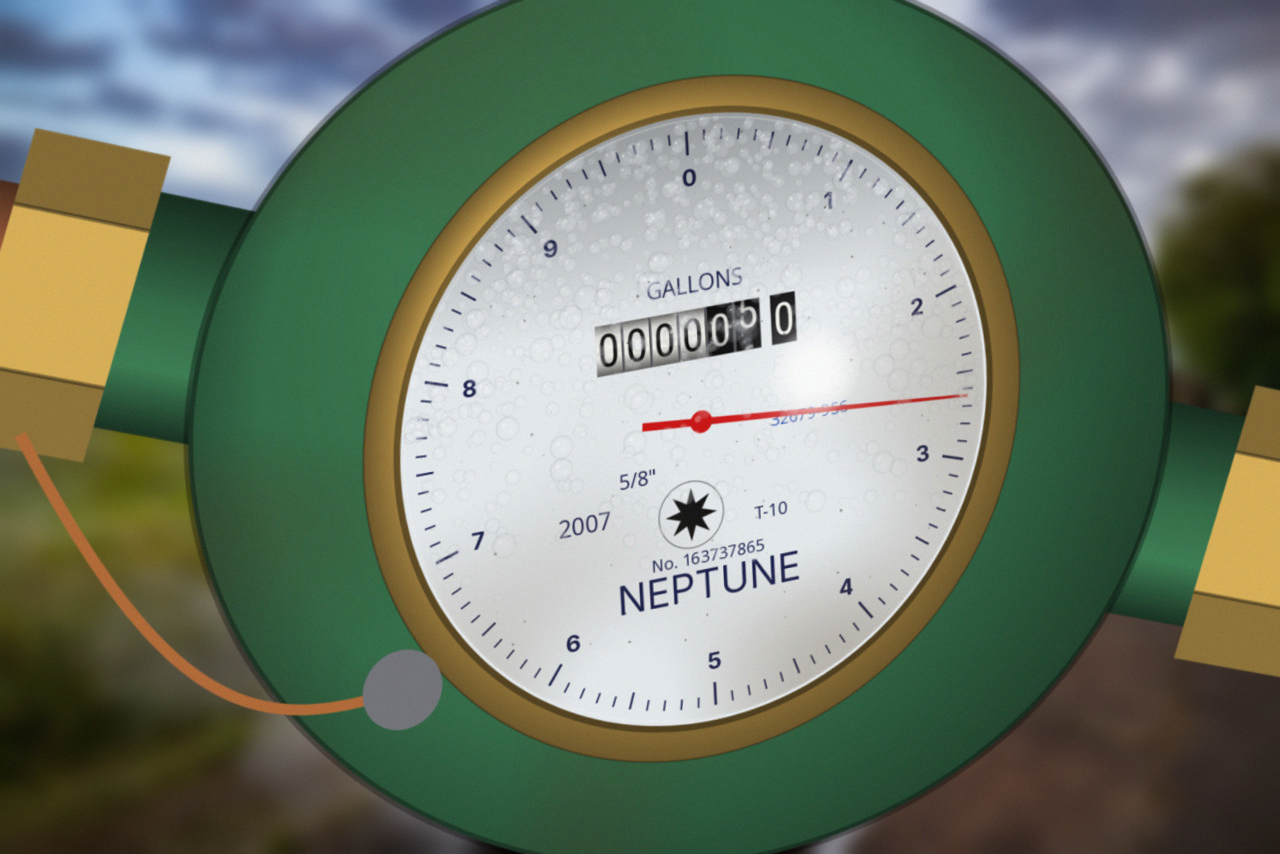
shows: 52.6 gal
